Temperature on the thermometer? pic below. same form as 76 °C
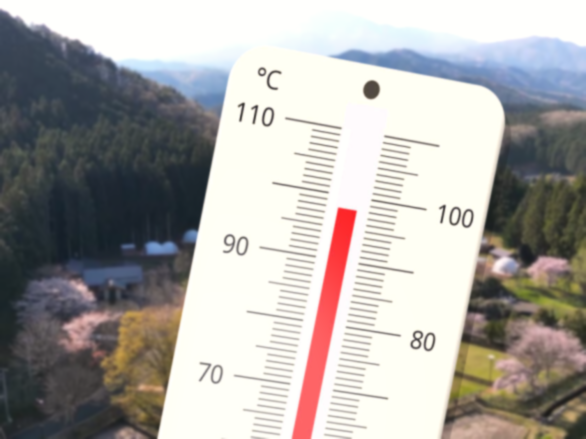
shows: 98 °C
